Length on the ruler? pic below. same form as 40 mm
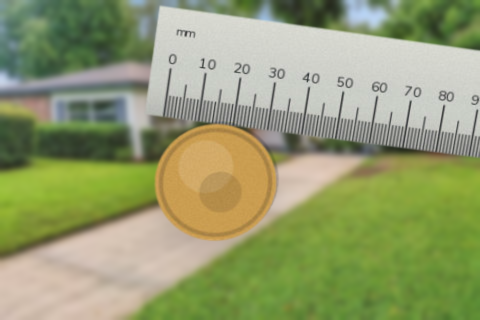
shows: 35 mm
